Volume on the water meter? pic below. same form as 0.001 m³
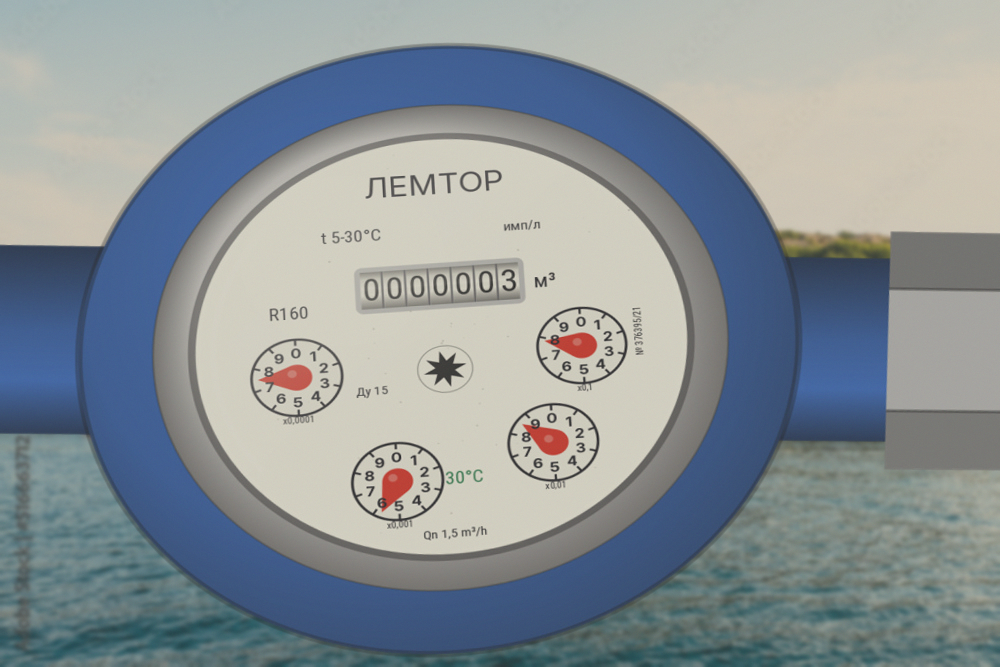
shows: 3.7857 m³
